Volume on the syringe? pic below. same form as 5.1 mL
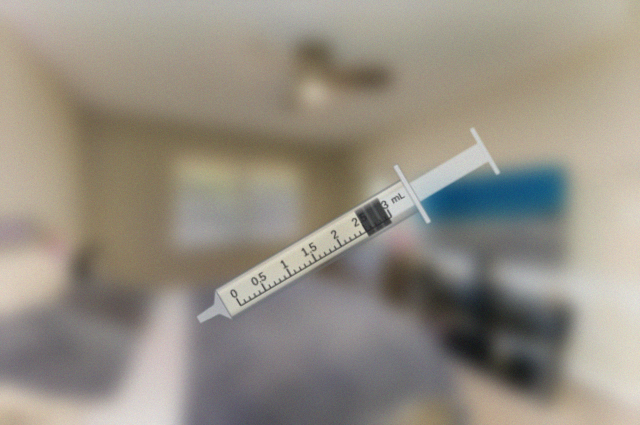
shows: 2.5 mL
